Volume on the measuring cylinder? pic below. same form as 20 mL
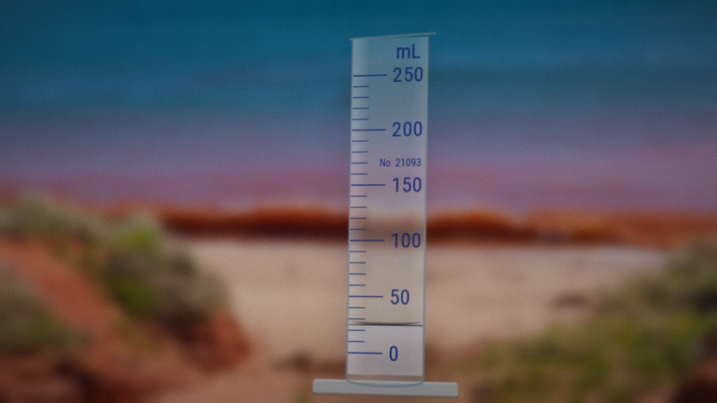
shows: 25 mL
